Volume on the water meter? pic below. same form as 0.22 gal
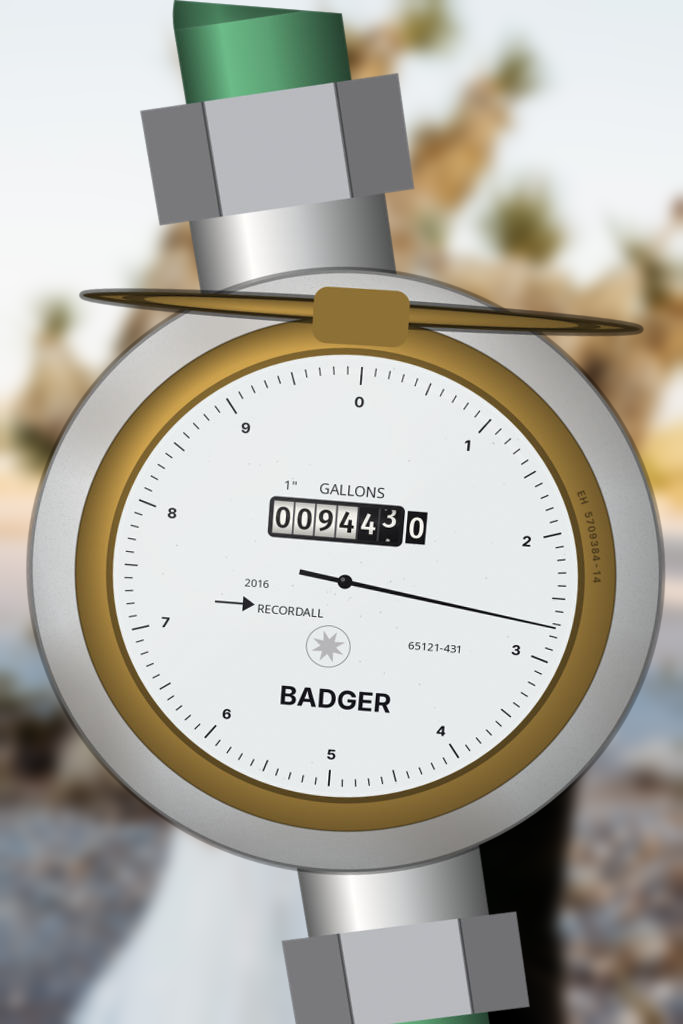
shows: 94432.7 gal
